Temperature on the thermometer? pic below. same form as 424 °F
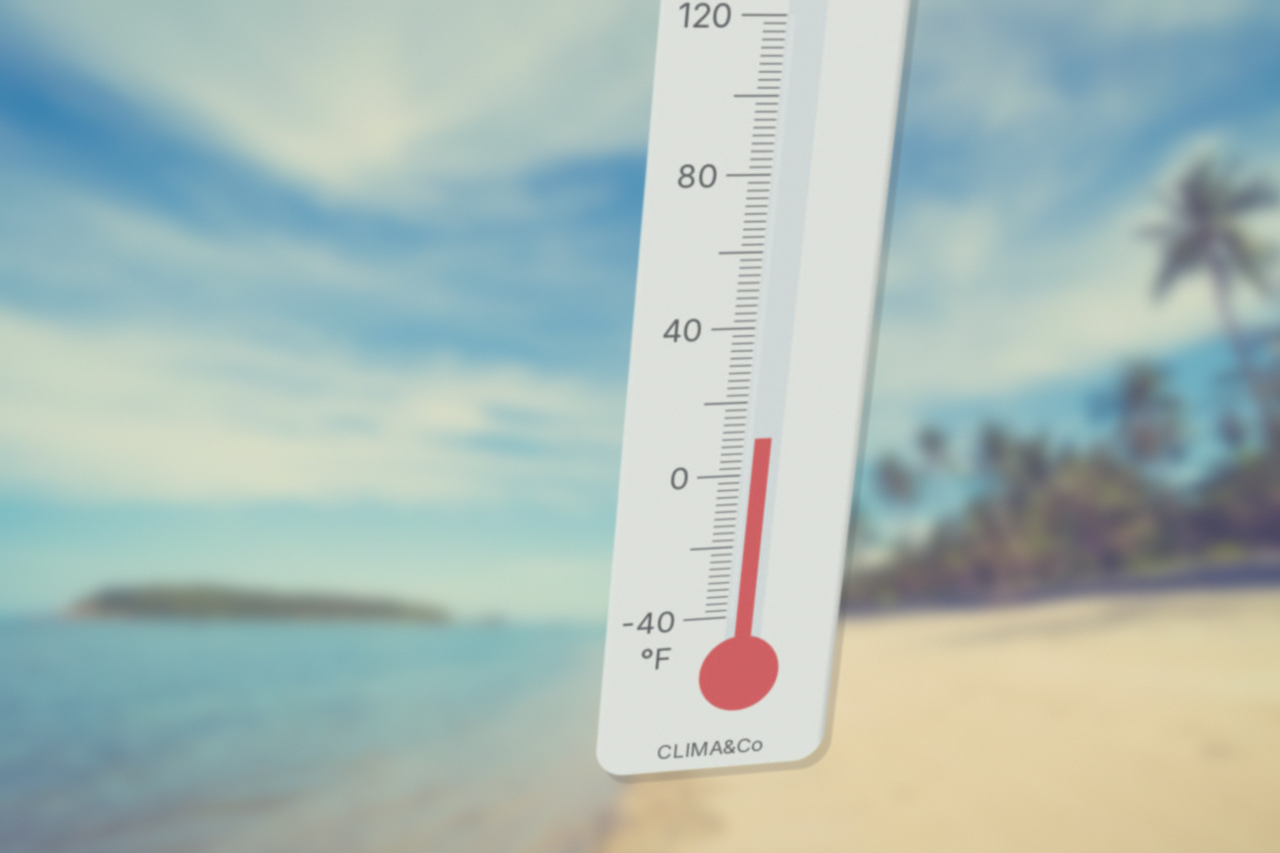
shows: 10 °F
